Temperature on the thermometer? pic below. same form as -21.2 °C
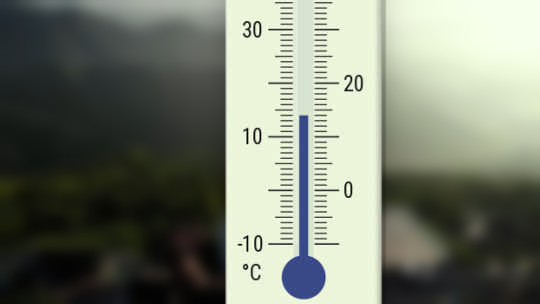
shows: 14 °C
